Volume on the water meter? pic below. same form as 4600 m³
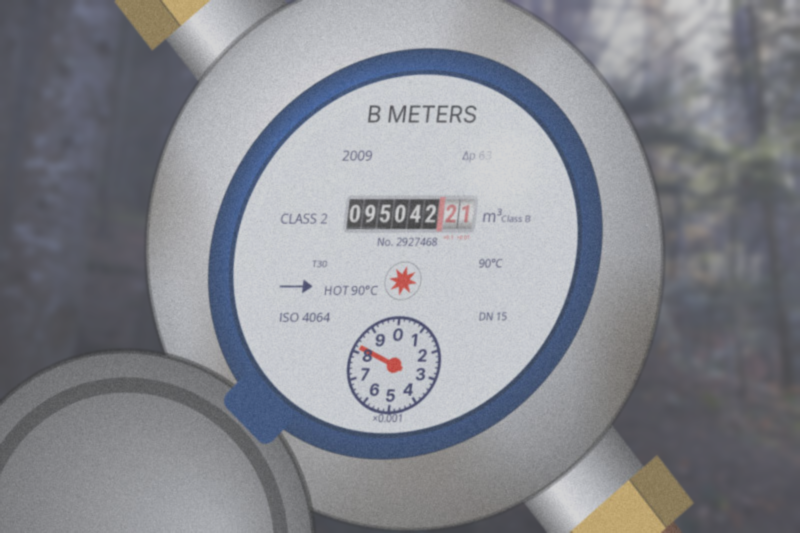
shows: 95042.218 m³
